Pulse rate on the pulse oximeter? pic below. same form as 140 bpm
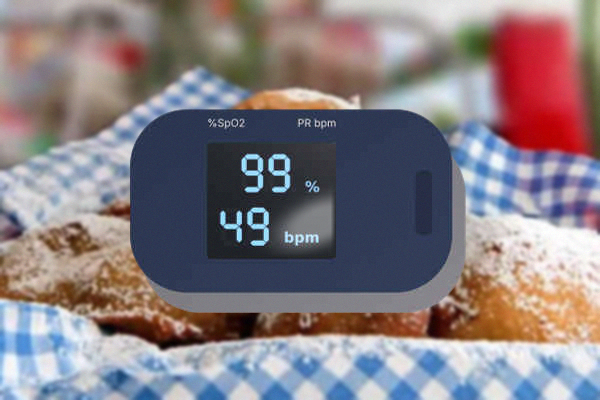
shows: 49 bpm
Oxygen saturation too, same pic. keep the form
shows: 99 %
